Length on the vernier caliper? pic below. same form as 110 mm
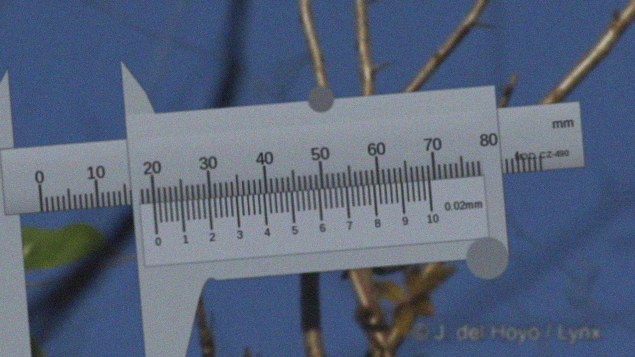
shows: 20.0 mm
